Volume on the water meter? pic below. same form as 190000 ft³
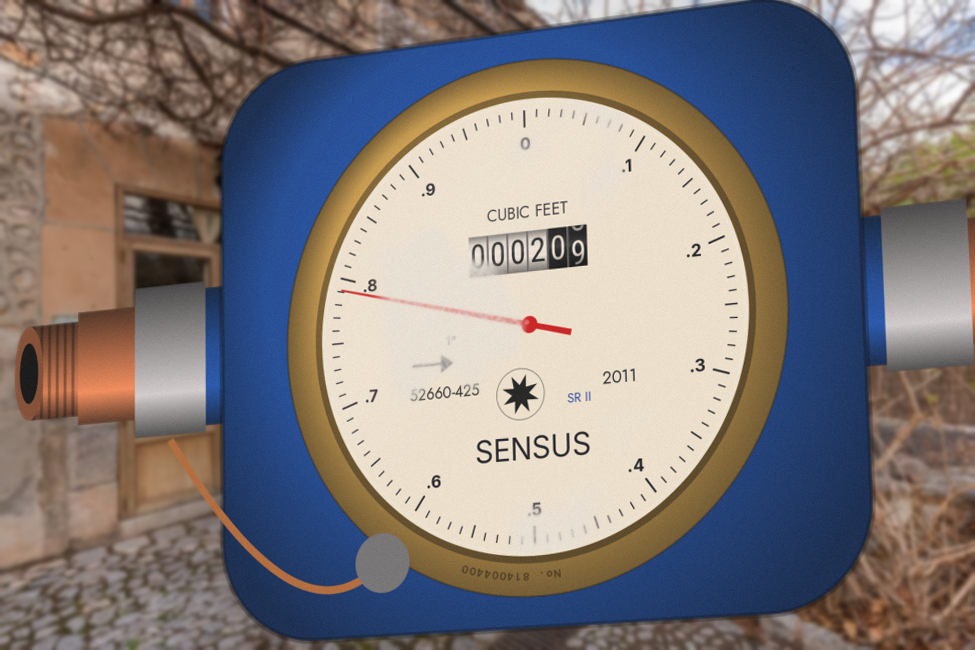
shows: 208.79 ft³
